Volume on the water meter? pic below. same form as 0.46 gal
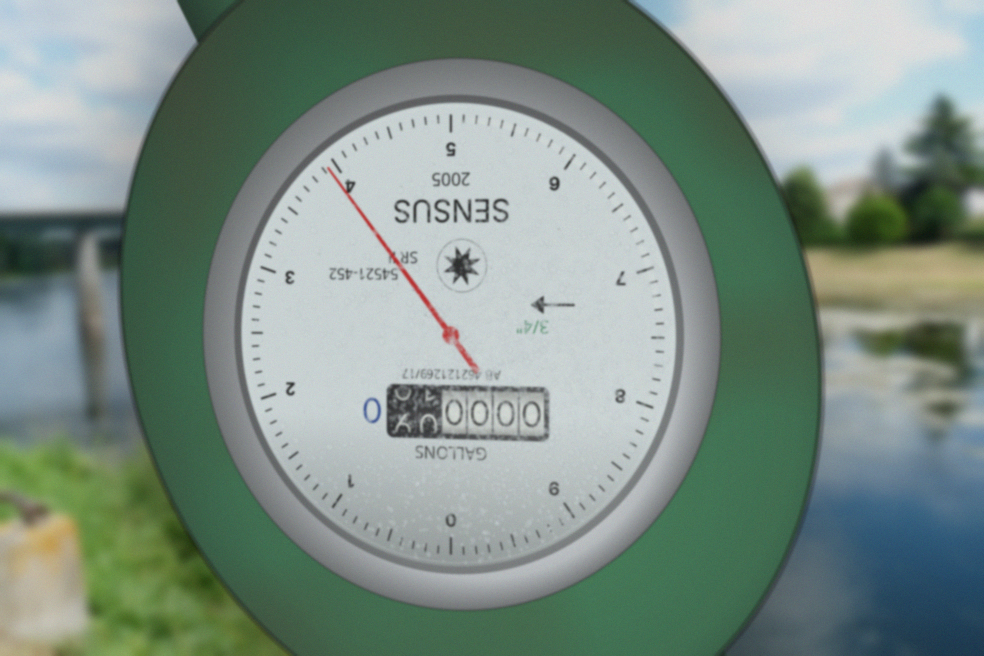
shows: 93.9 gal
